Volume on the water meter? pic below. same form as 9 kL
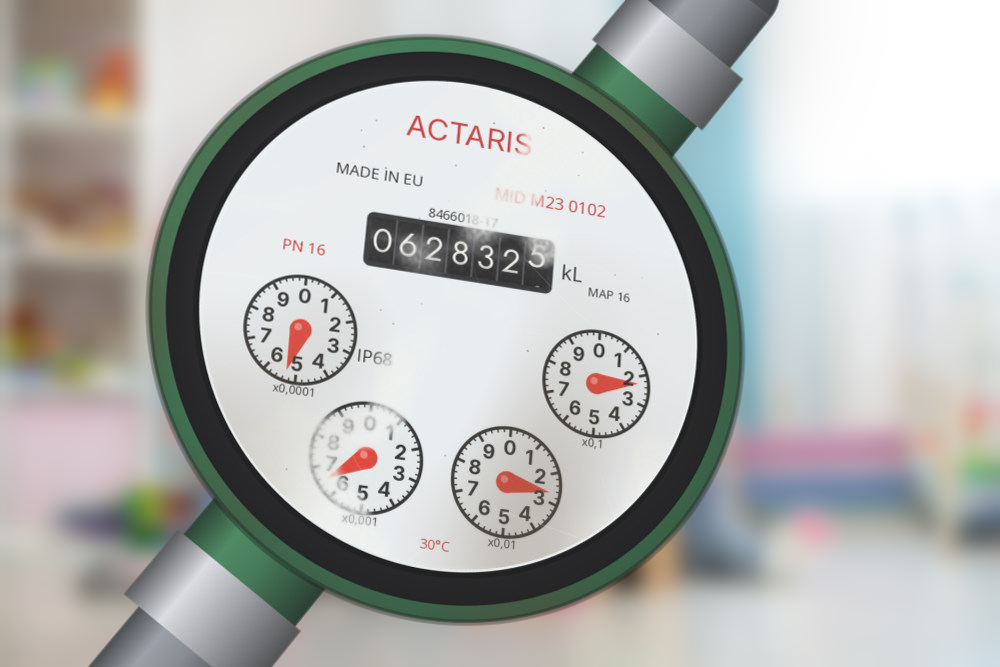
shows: 628325.2265 kL
